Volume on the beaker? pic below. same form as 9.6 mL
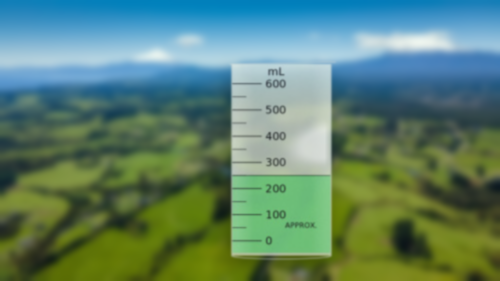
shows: 250 mL
